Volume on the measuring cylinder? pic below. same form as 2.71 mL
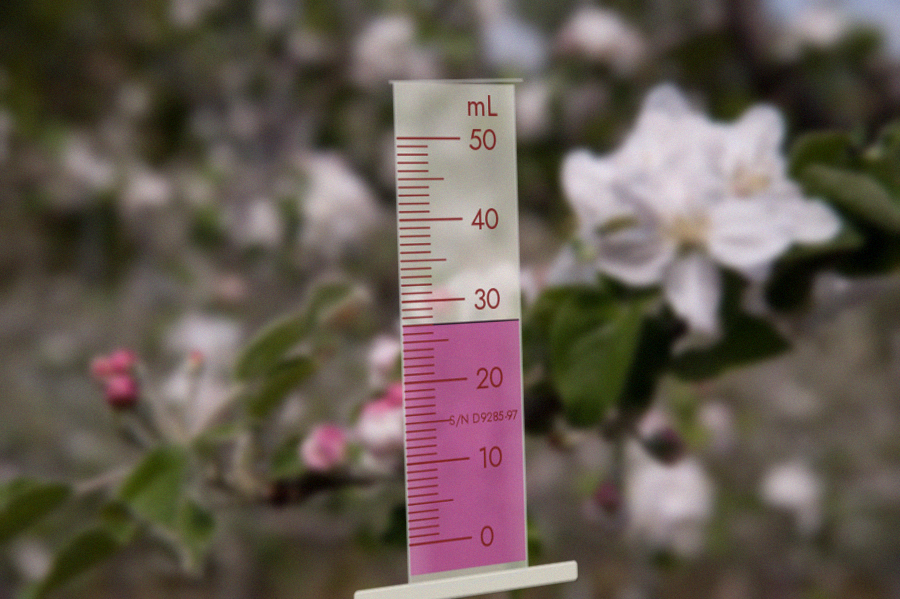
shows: 27 mL
